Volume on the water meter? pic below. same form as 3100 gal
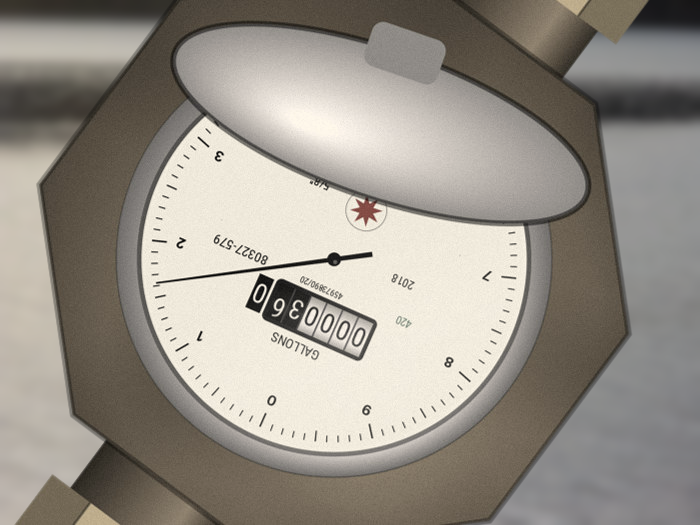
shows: 361.6 gal
